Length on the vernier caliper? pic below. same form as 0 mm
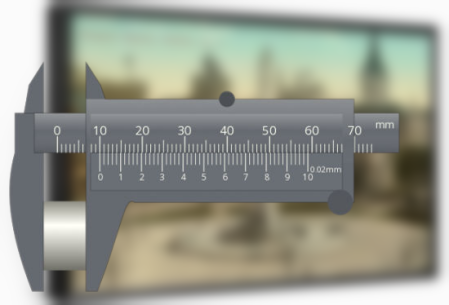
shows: 10.0 mm
